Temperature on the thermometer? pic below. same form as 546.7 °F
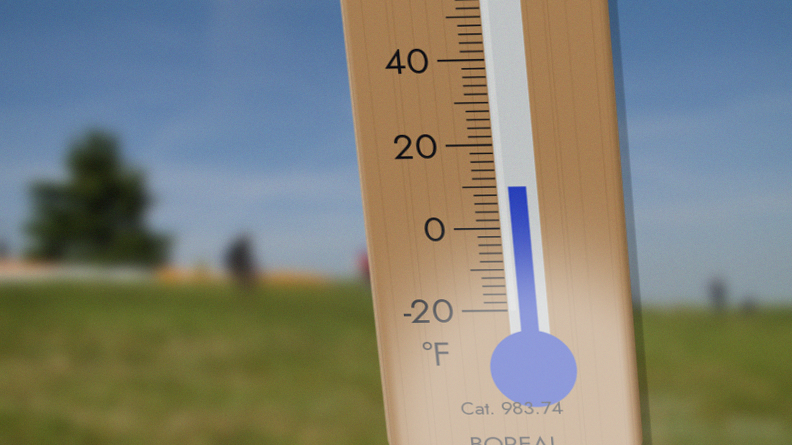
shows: 10 °F
